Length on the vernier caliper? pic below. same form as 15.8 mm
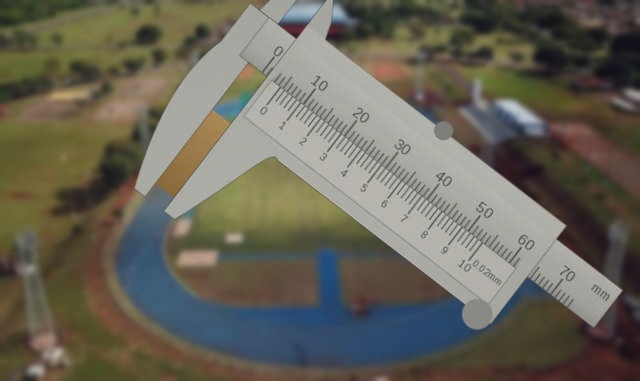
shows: 4.5 mm
